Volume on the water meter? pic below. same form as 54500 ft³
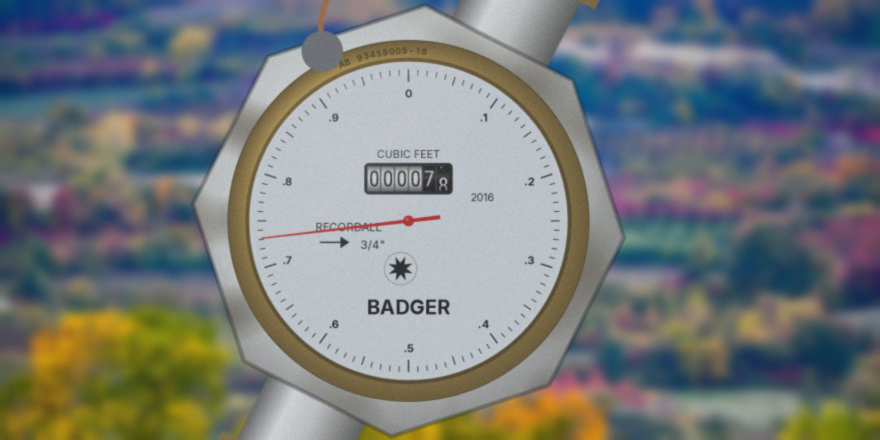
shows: 77.73 ft³
